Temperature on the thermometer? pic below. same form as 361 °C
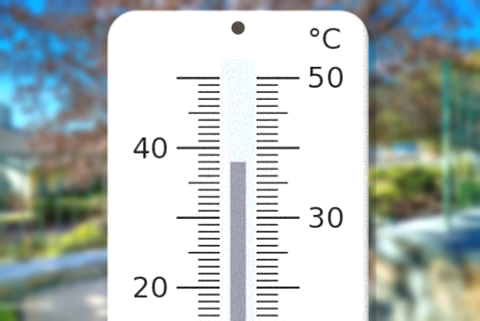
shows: 38 °C
